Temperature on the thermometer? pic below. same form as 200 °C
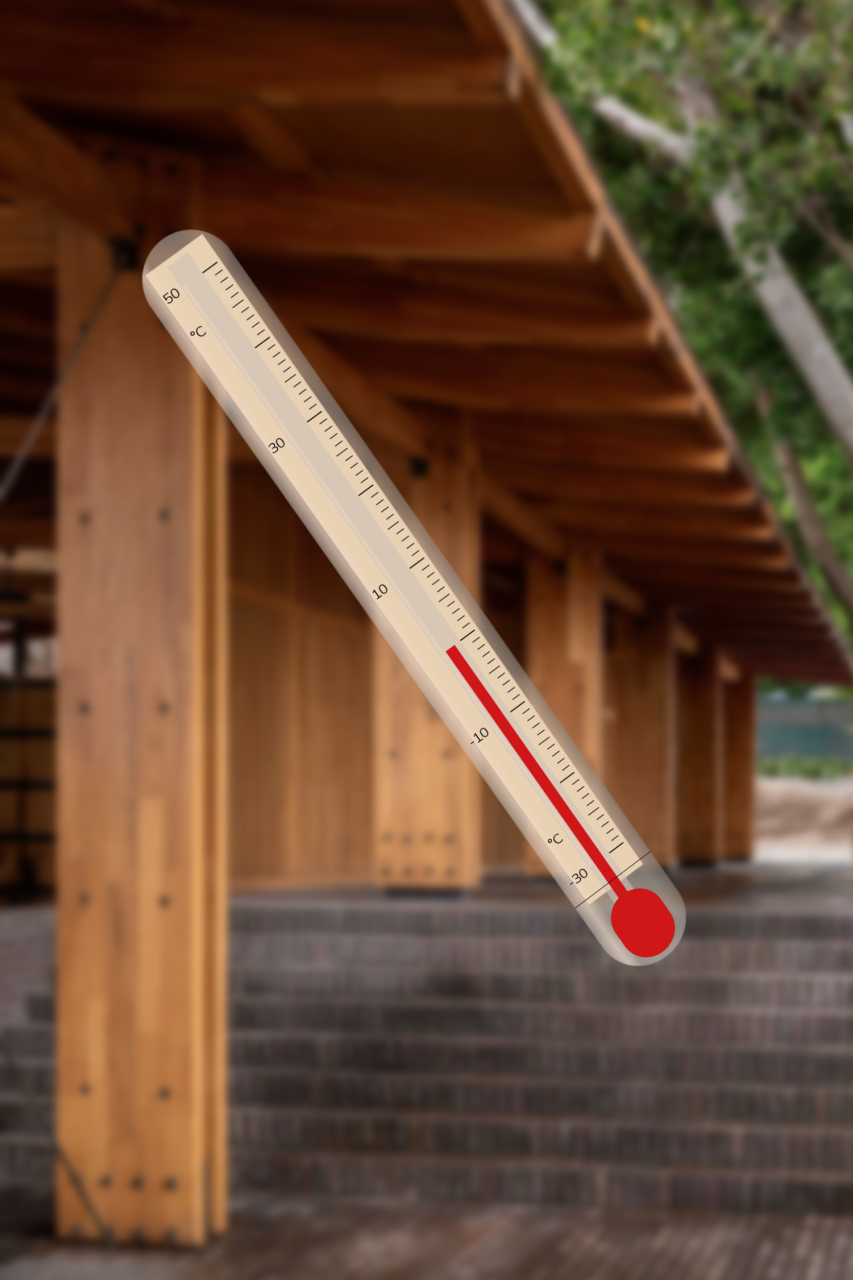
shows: 0 °C
